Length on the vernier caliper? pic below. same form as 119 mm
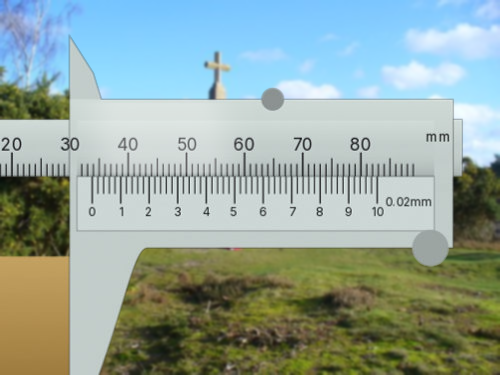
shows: 33.8 mm
